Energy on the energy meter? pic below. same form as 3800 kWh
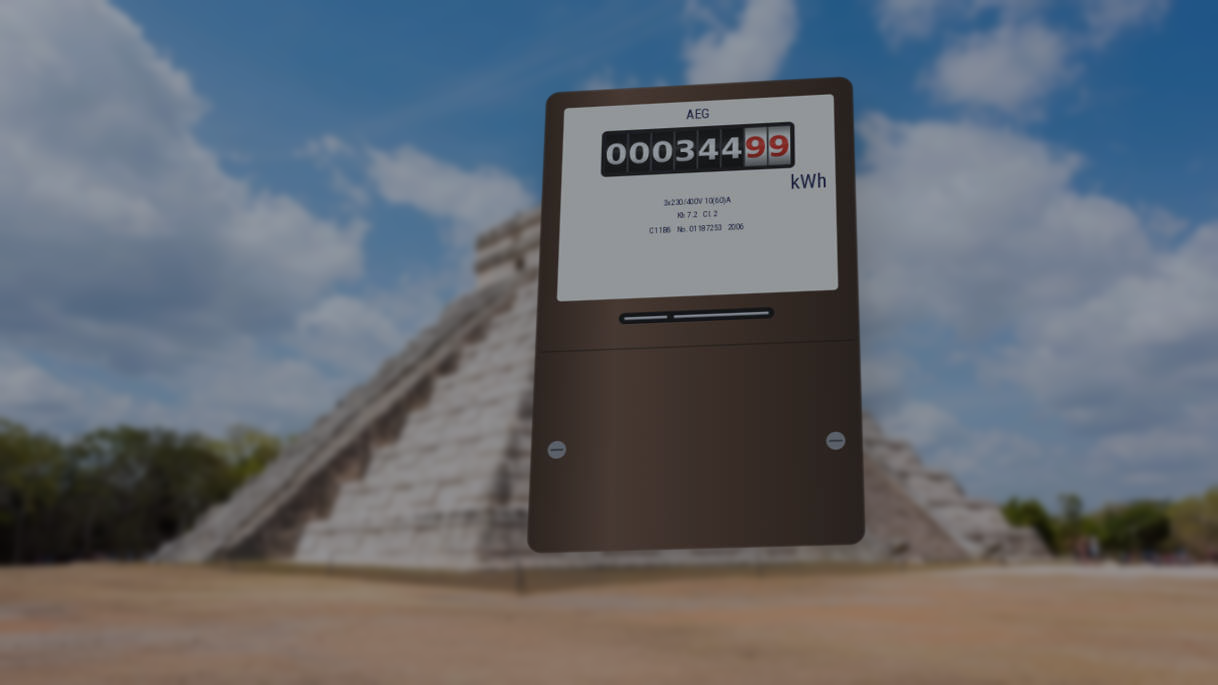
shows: 344.99 kWh
